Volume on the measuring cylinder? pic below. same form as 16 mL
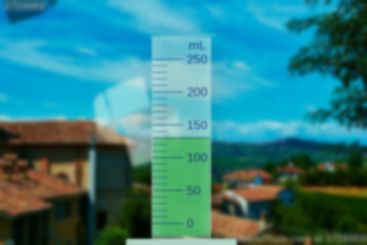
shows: 130 mL
